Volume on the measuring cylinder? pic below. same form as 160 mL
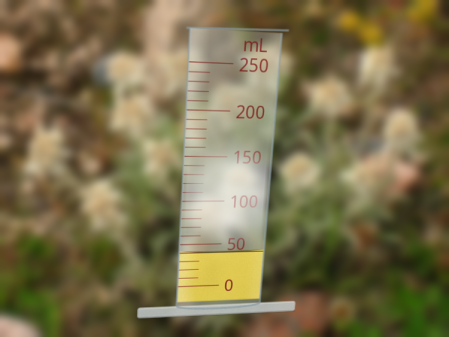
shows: 40 mL
